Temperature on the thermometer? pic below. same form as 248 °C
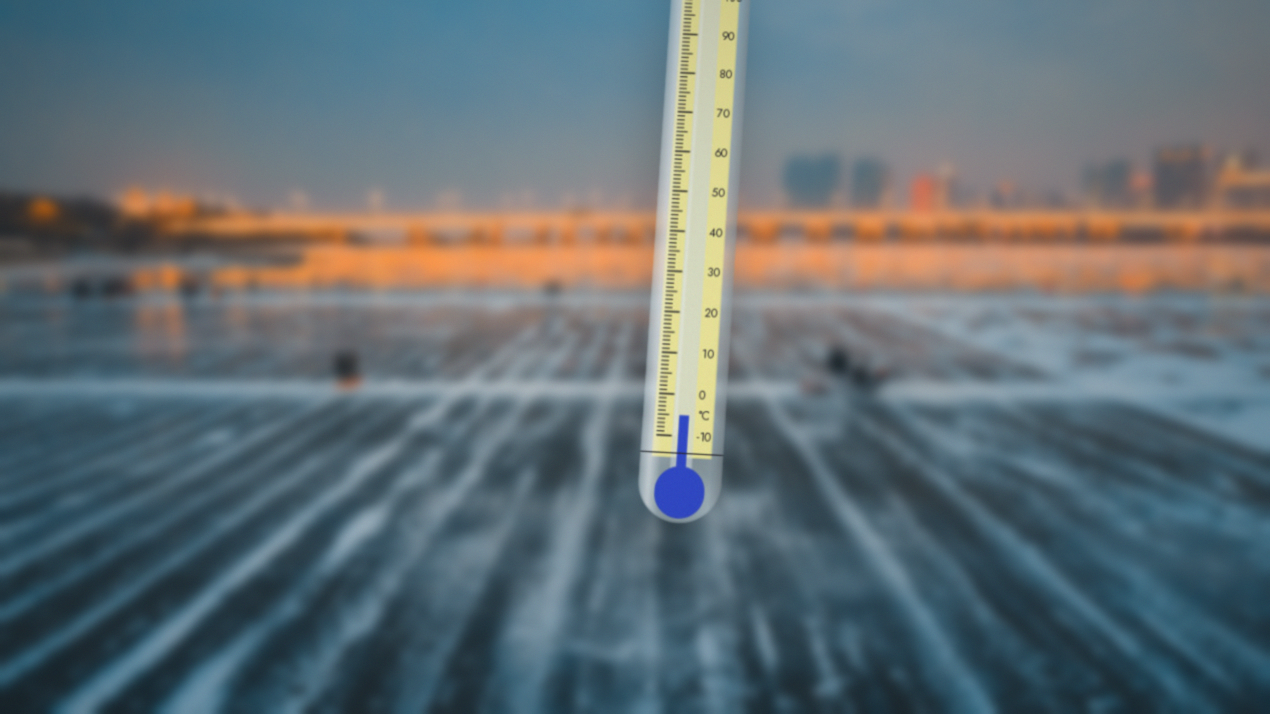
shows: -5 °C
